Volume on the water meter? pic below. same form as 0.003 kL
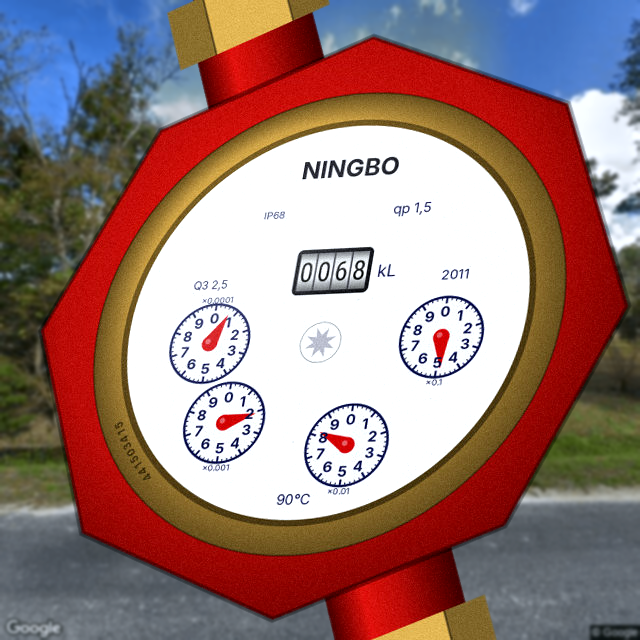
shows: 68.4820 kL
